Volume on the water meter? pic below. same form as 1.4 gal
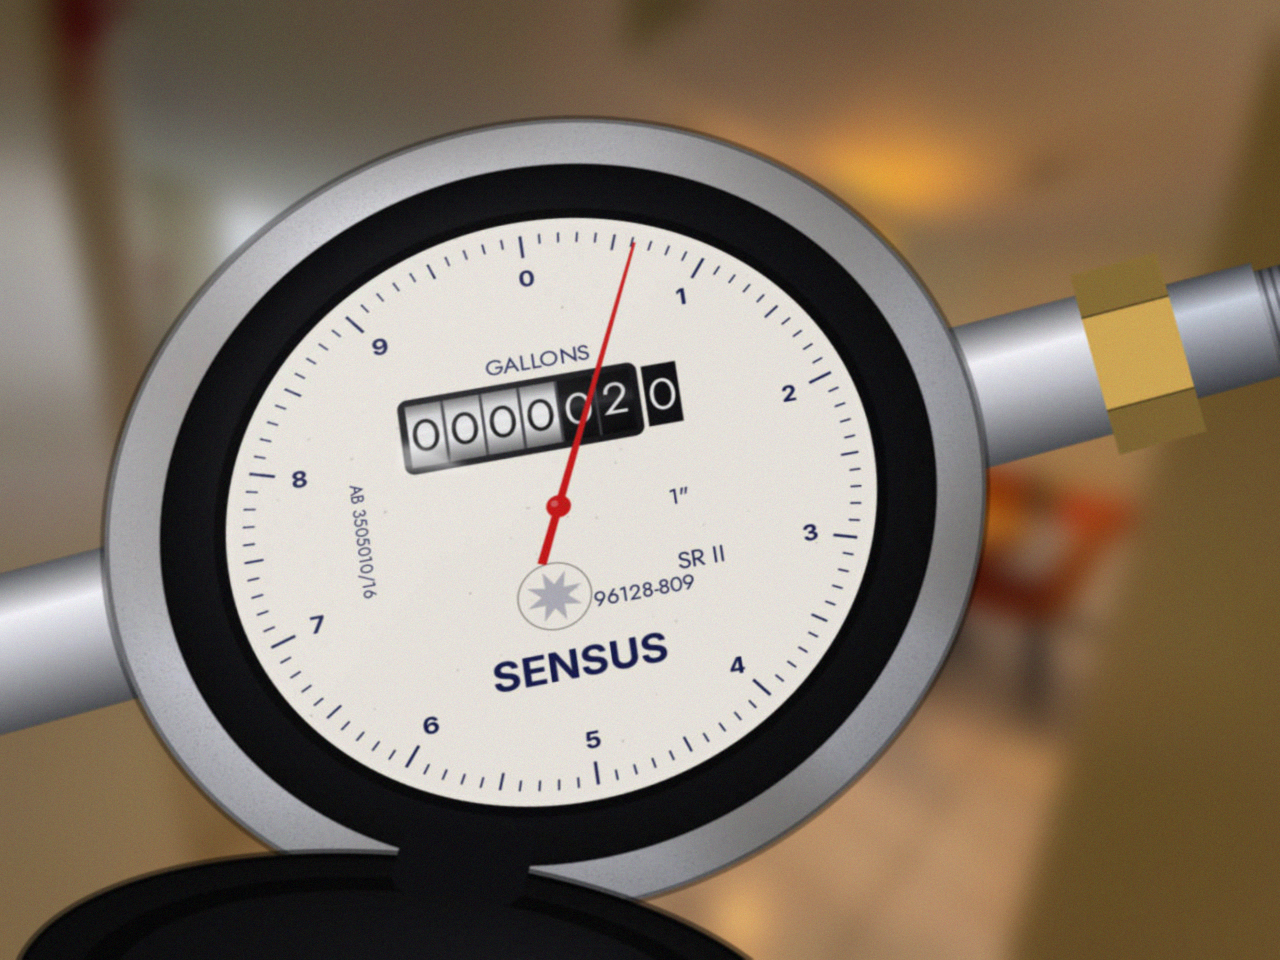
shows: 20.6 gal
